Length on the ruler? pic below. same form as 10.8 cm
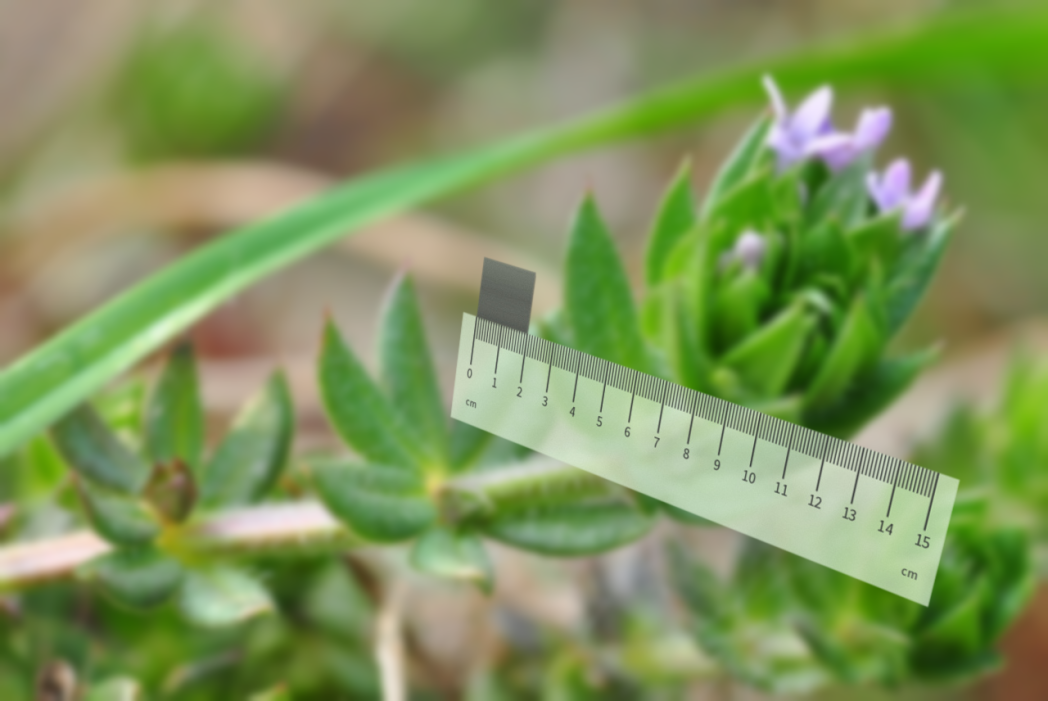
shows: 2 cm
